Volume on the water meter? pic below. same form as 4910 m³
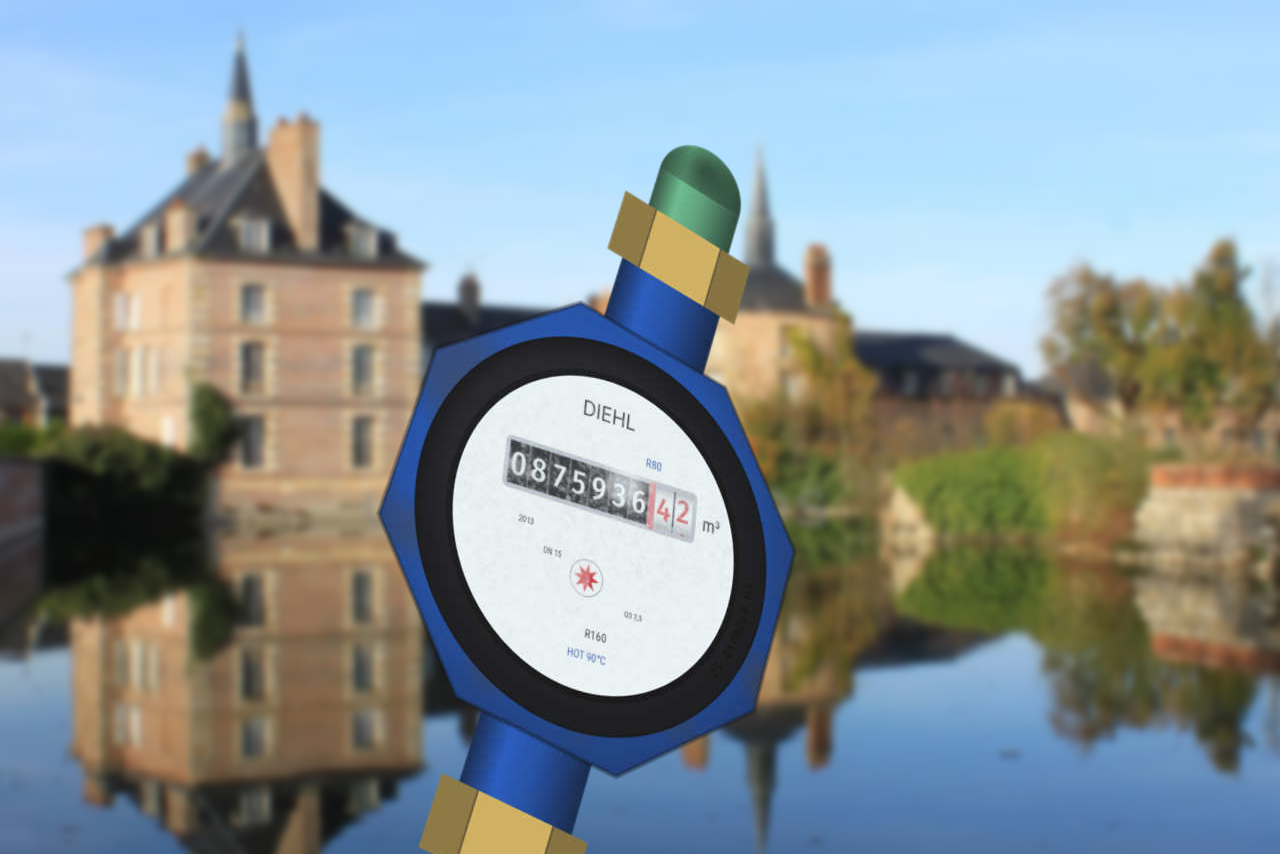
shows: 875936.42 m³
